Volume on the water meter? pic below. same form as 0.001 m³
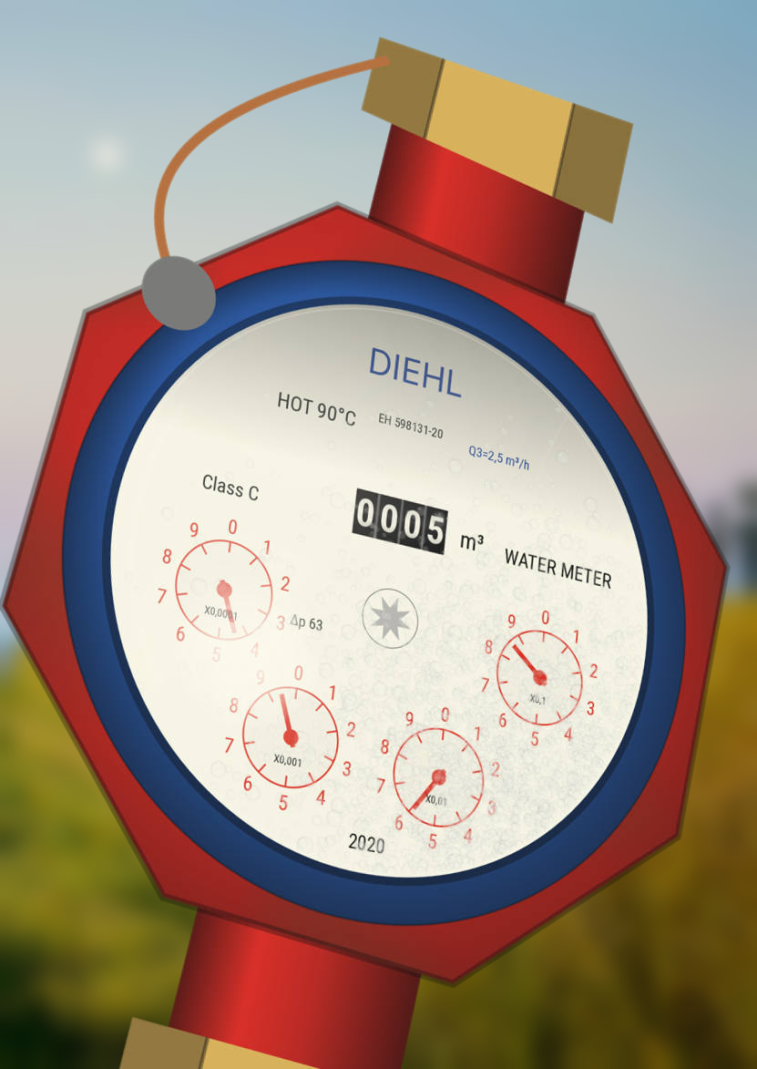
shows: 5.8594 m³
